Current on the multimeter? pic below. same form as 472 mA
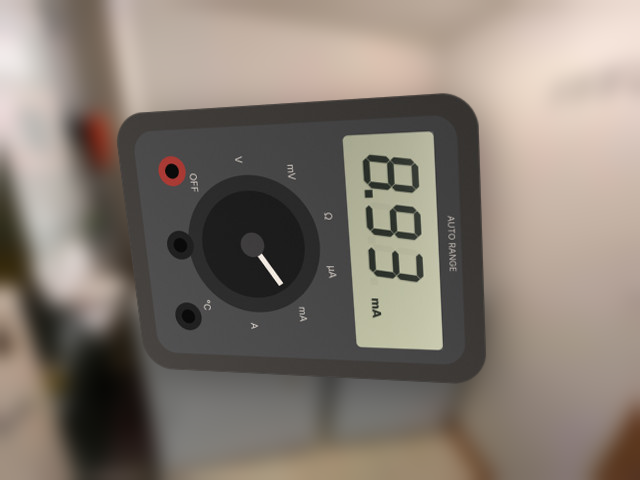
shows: 8.93 mA
